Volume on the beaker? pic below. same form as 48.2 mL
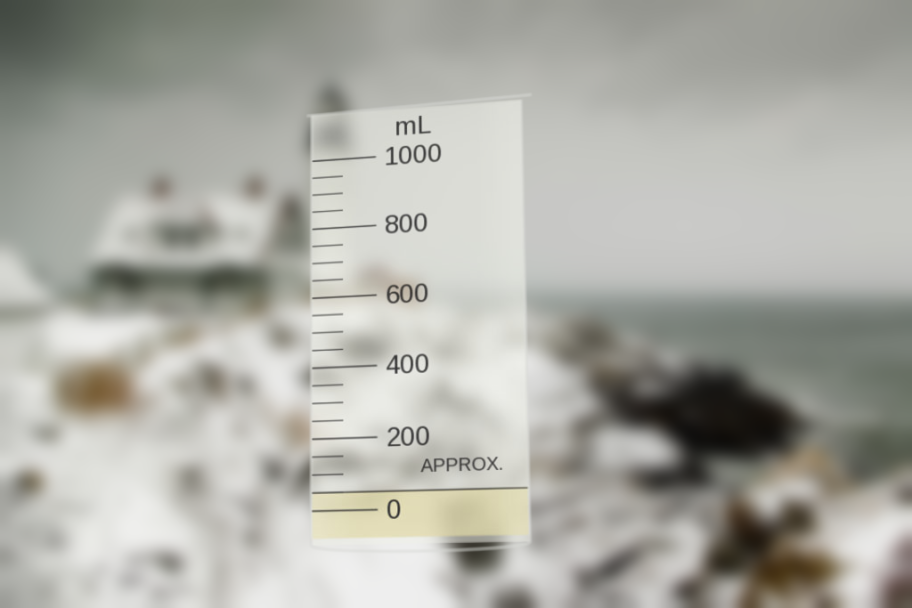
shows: 50 mL
